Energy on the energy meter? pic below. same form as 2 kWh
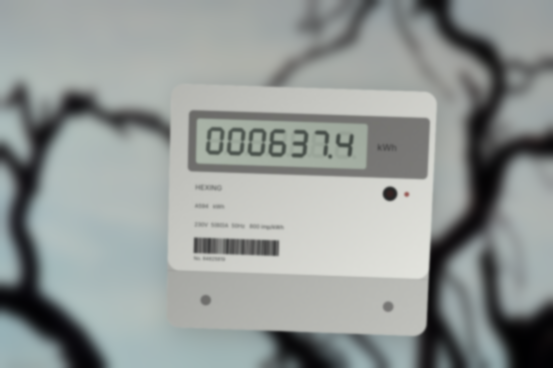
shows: 637.4 kWh
